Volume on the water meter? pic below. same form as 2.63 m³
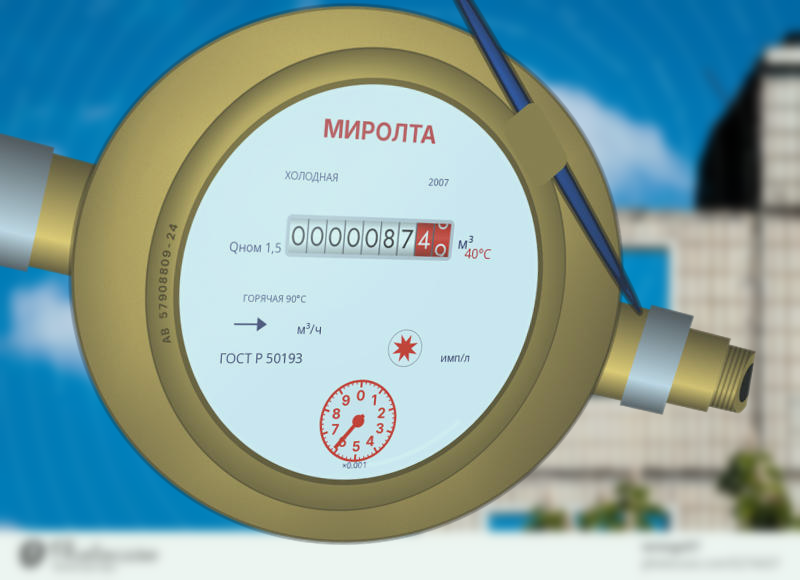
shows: 87.486 m³
